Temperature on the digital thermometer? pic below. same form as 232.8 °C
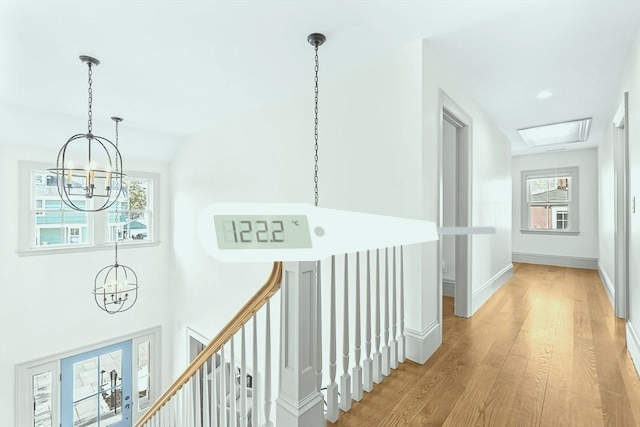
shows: 122.2 °C
